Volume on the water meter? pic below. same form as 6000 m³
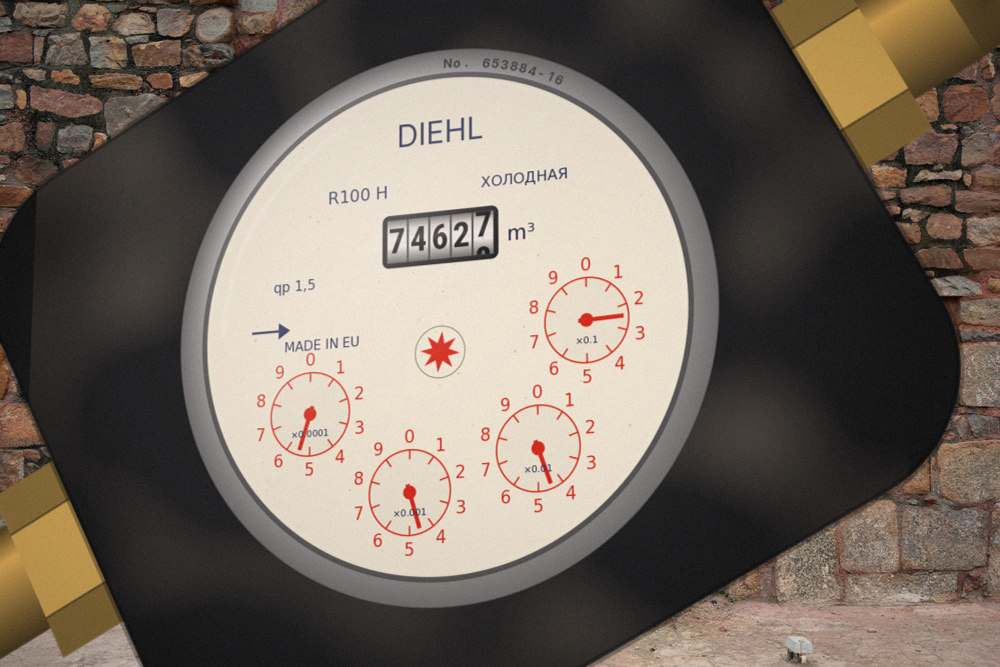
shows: 74627.2445 m³
